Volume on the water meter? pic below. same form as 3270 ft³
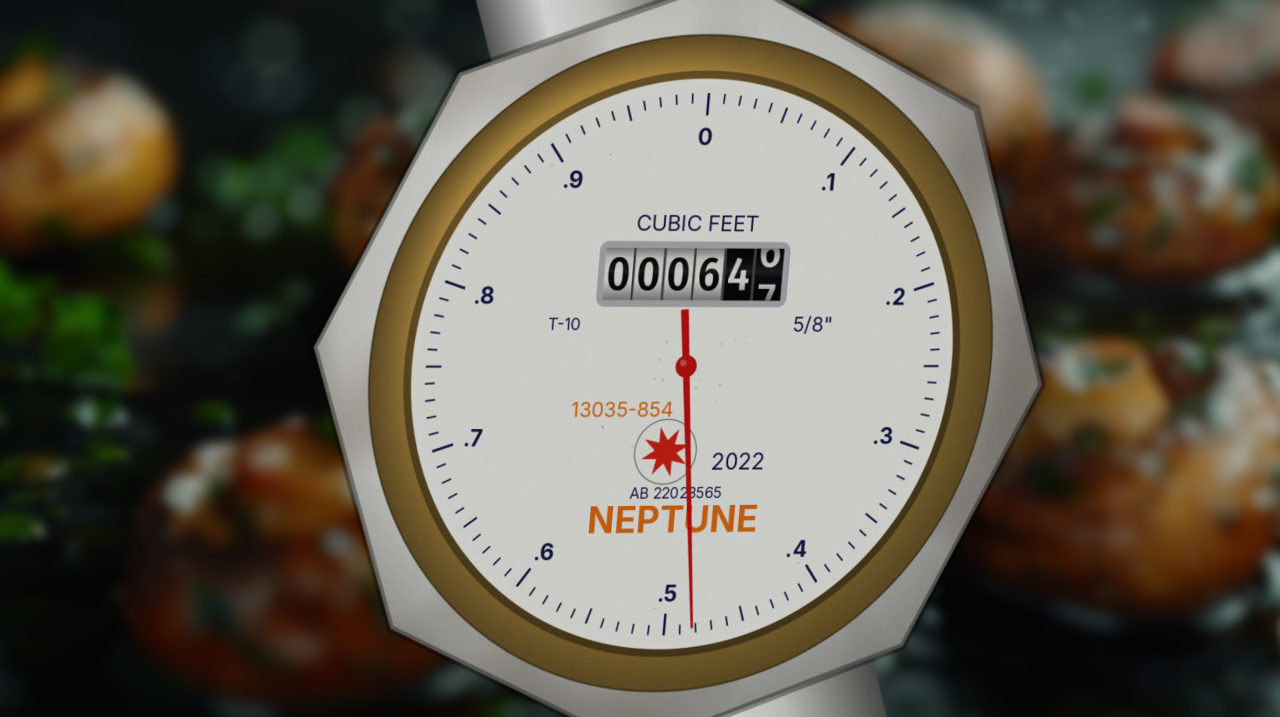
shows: 646.48 ft³
